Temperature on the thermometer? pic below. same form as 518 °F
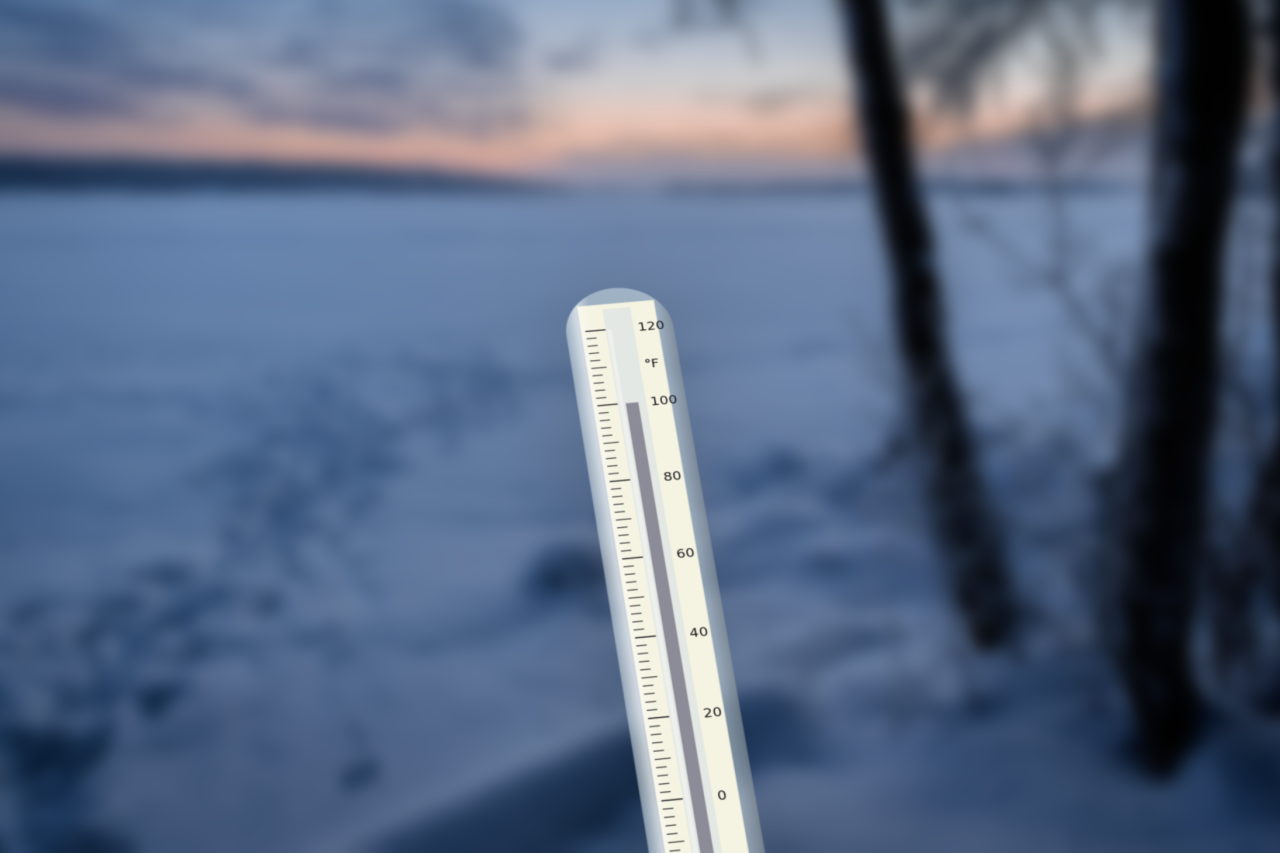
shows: 100 °F
